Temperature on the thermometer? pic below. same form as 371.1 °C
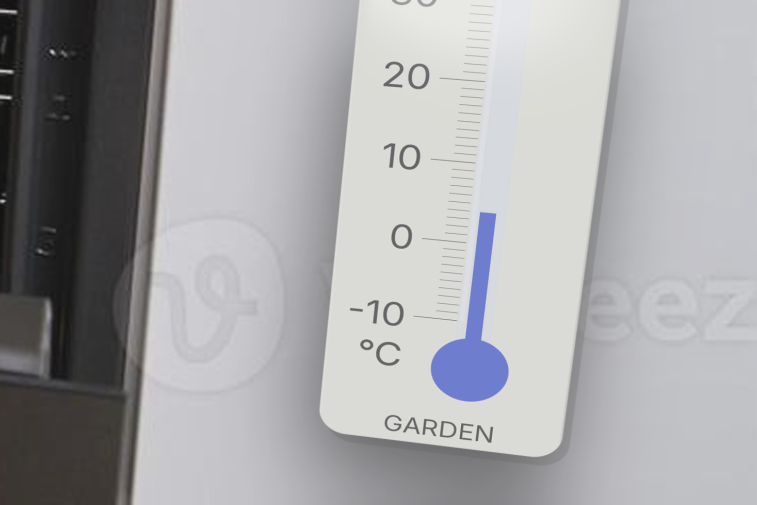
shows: 4 °C
